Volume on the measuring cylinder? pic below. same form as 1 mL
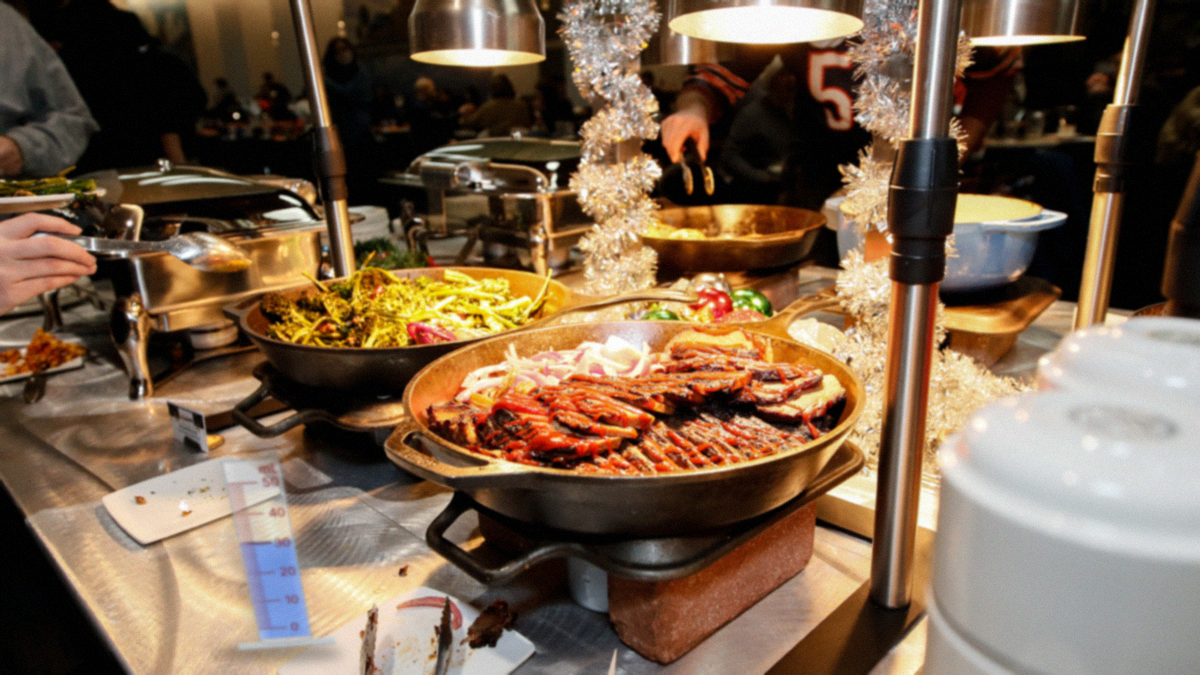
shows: 30 mL
